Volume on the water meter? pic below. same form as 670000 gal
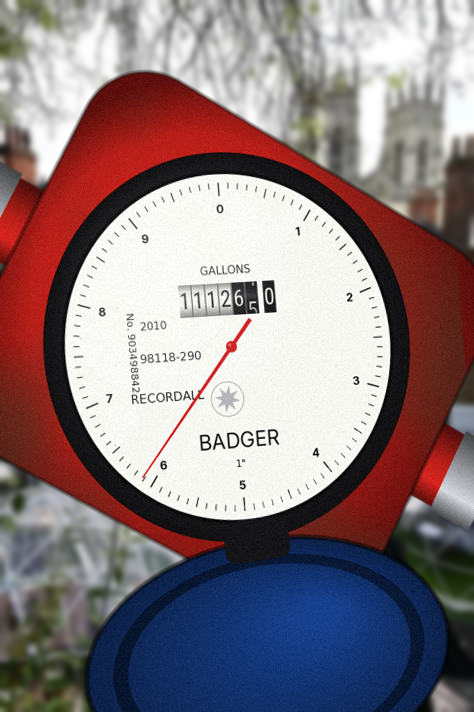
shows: 1112646.1 gal
